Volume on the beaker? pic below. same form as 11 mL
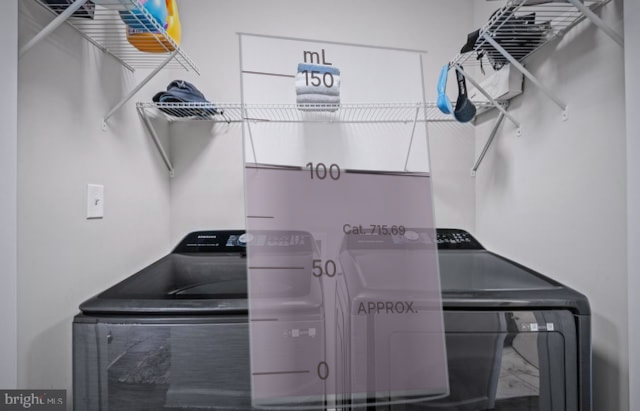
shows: 100 mL
